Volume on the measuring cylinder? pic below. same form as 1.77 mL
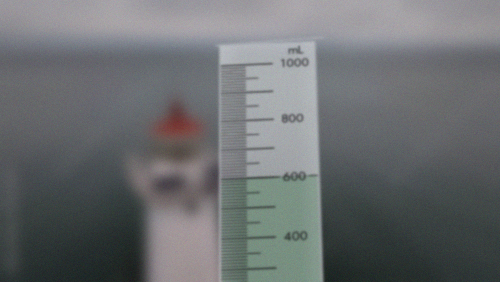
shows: 600 mL
